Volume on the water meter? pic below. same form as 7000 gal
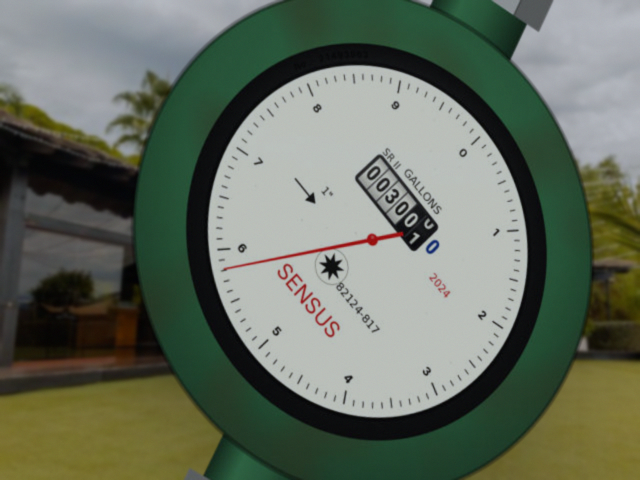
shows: 30005.8 gal
